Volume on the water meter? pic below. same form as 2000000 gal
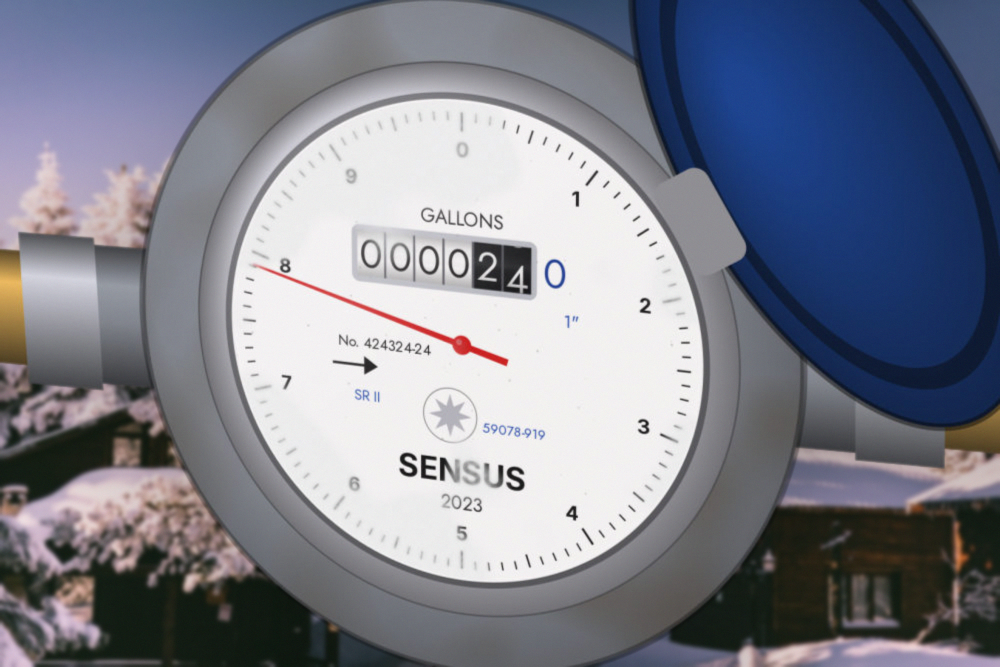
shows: 237.9 gal
